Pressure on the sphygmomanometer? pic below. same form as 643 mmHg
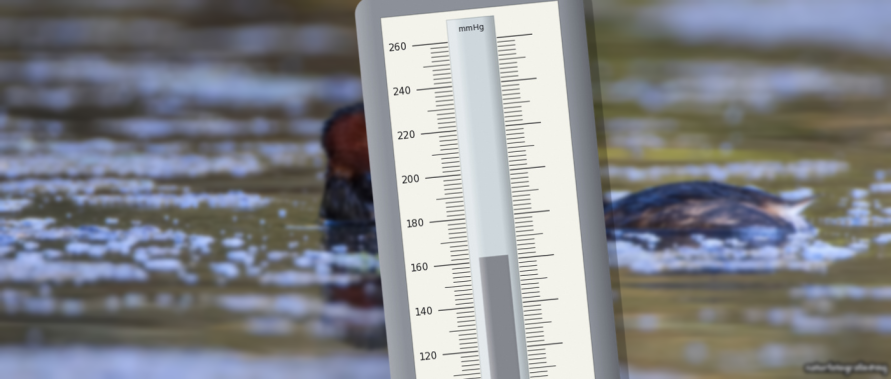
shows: 162 mmHg
